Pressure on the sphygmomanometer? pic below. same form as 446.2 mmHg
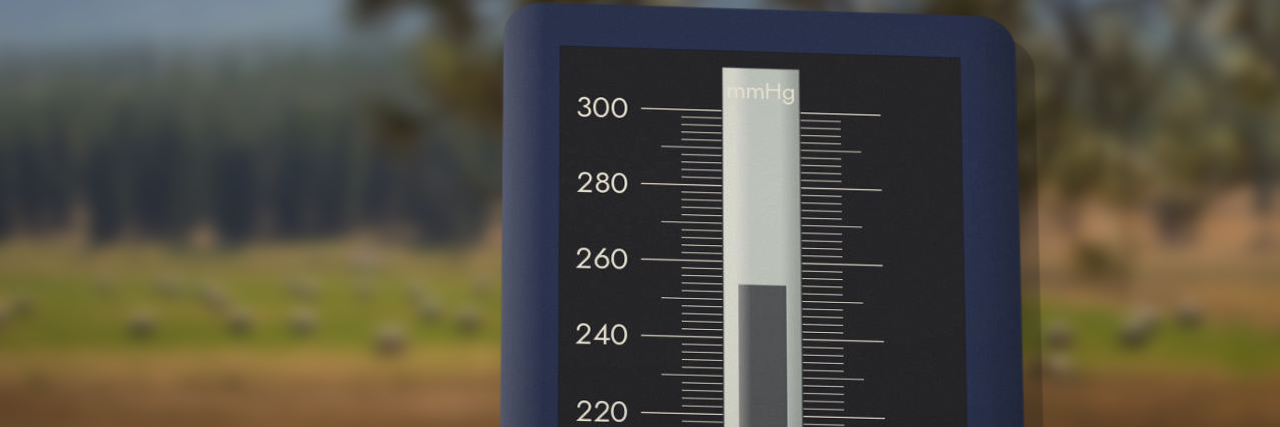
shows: 254 mmHg
